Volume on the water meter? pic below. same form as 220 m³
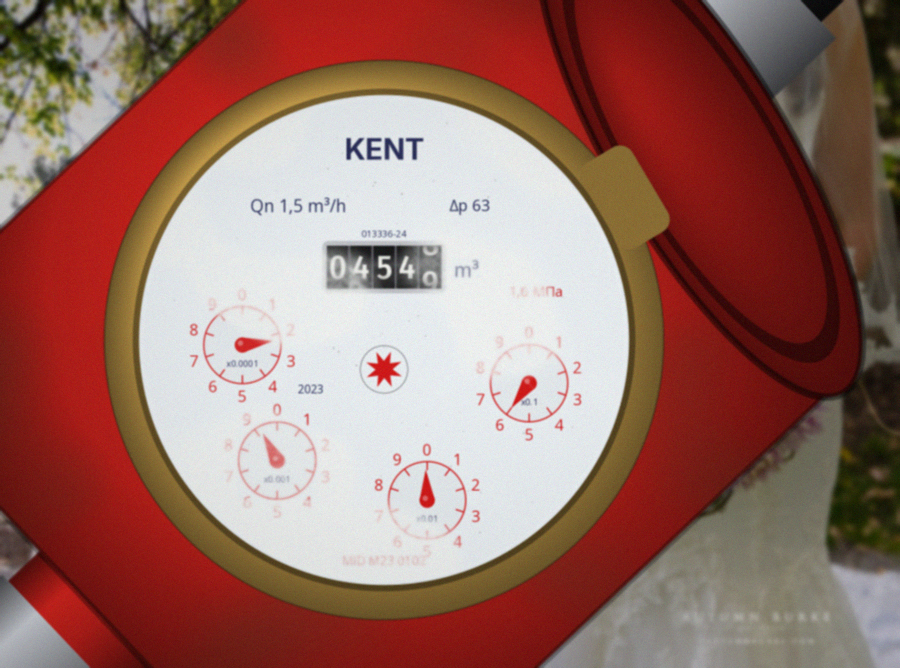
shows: 4548.5992 m³
